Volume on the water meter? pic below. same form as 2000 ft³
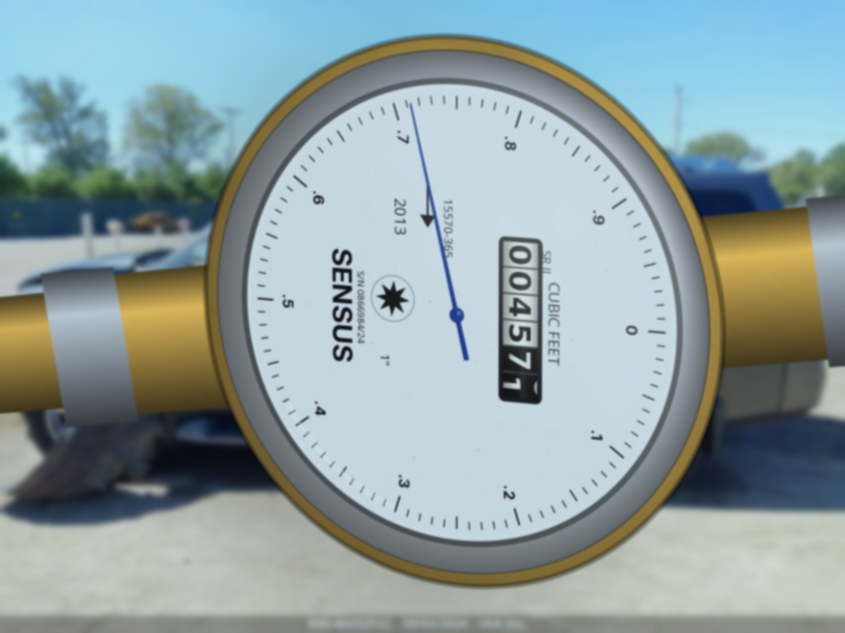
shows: 4570.71 ft³
